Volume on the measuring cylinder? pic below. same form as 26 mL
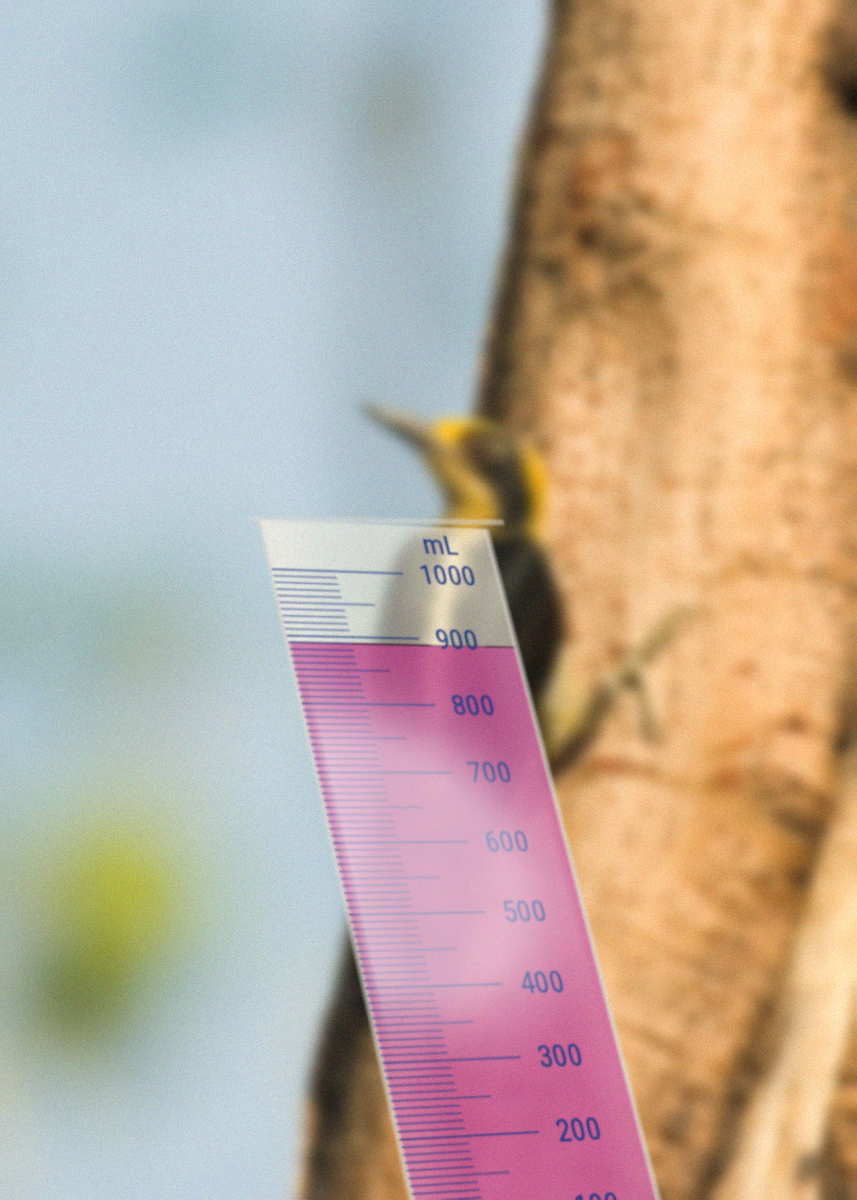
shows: 890 mL
